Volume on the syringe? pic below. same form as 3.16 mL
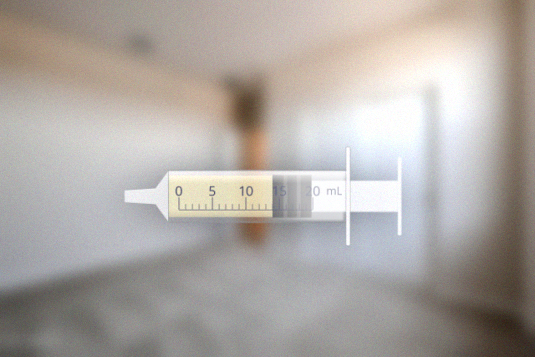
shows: 14 mL
